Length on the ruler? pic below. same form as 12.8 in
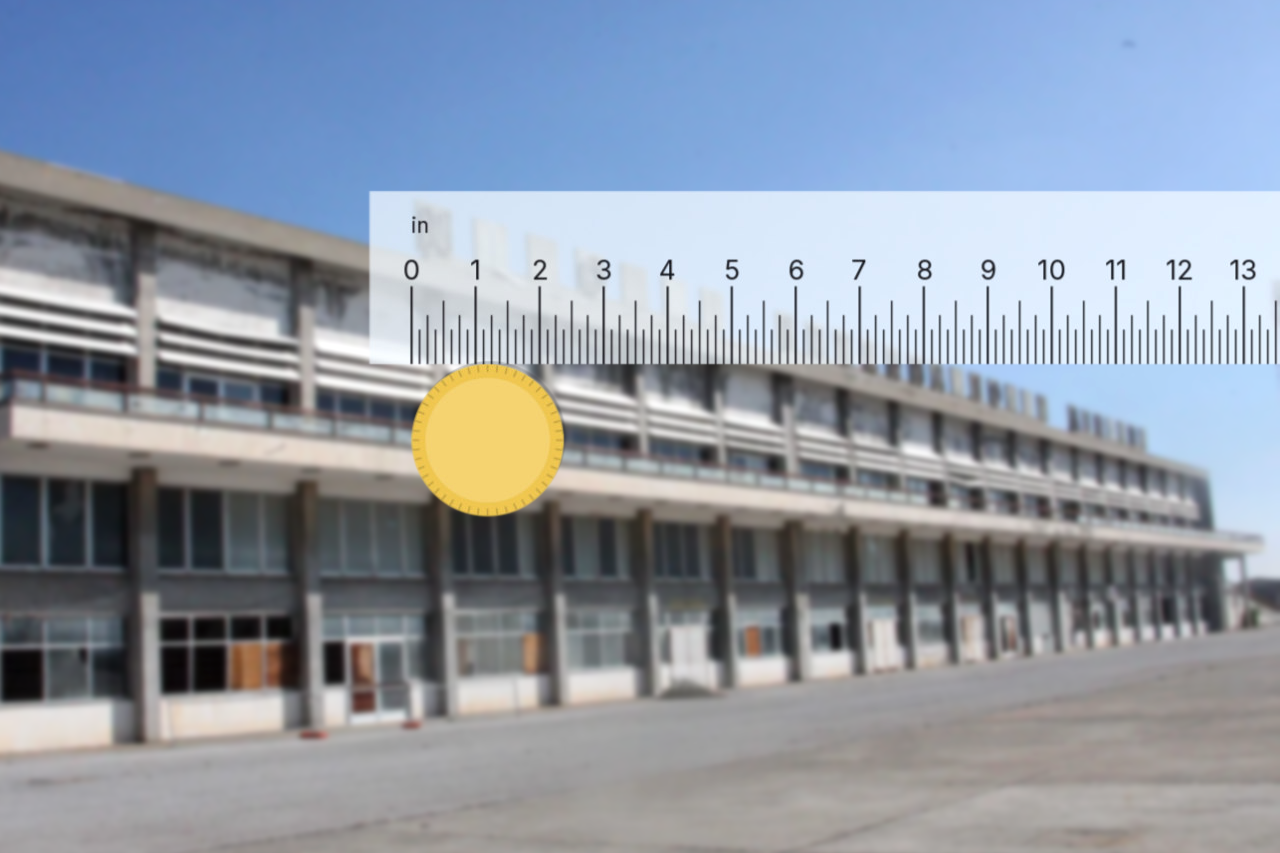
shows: 2.375 in
